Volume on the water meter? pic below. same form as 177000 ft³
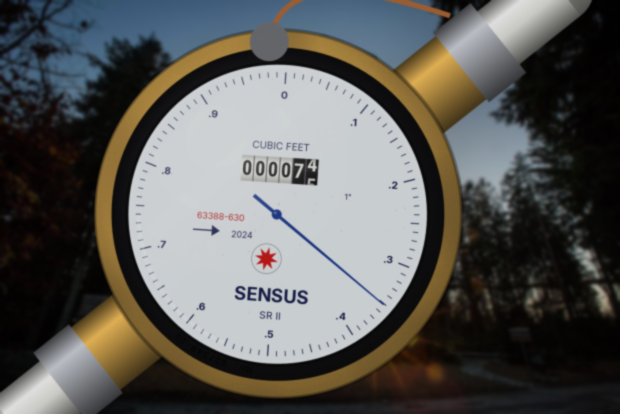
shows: 74.35 ft³
